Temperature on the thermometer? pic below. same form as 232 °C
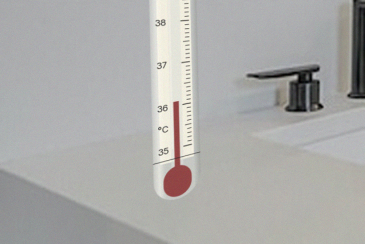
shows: 36.1 °C
